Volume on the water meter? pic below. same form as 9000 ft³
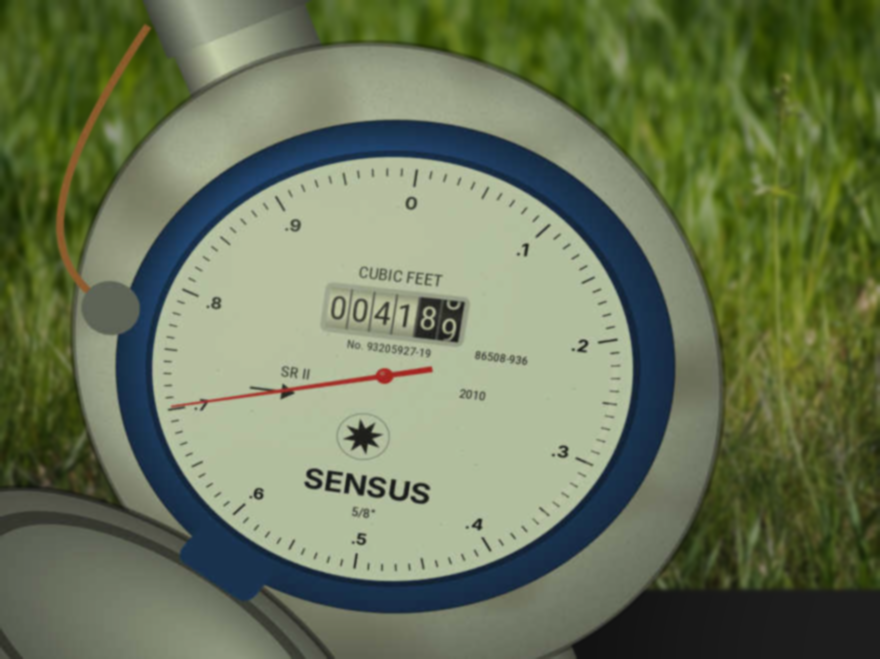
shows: 4188.70 ft³
